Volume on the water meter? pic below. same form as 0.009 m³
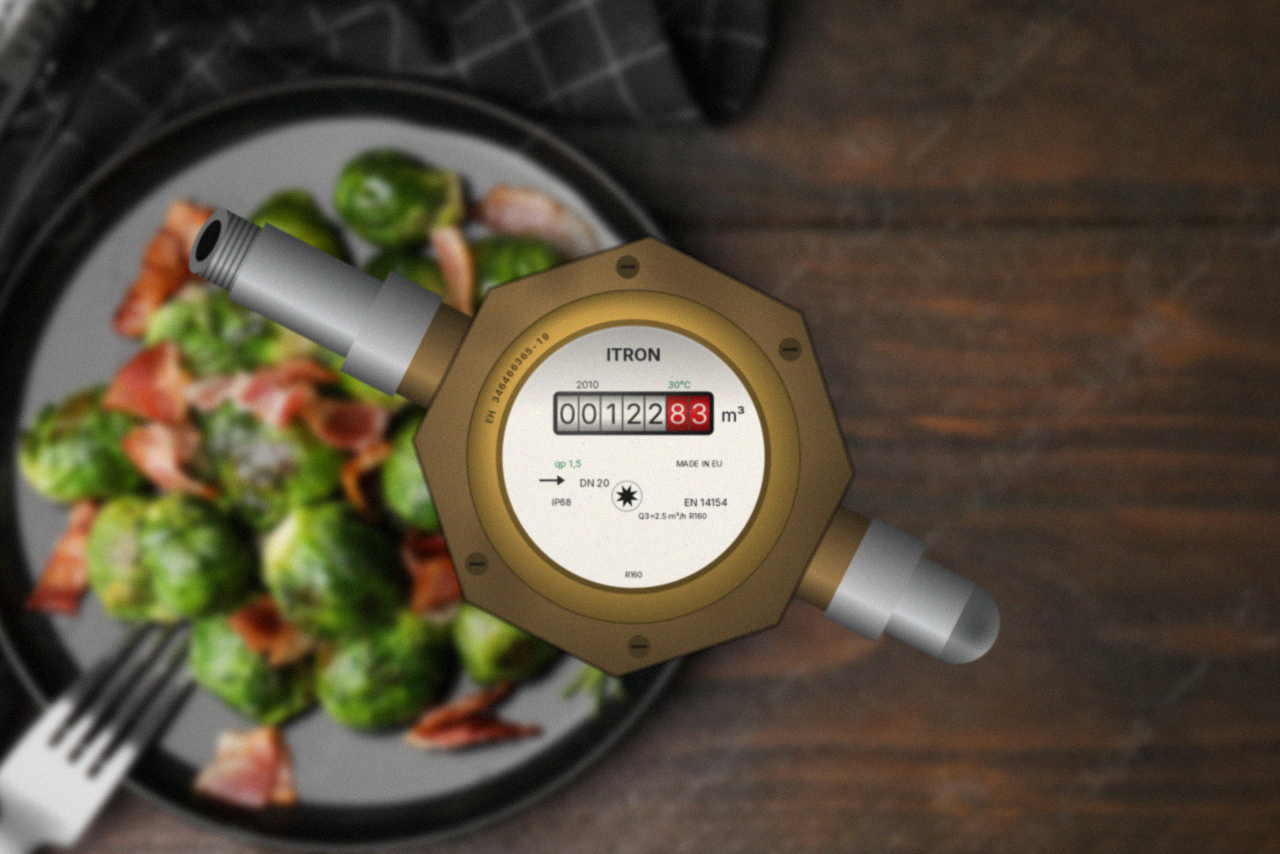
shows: 122.83 m³
